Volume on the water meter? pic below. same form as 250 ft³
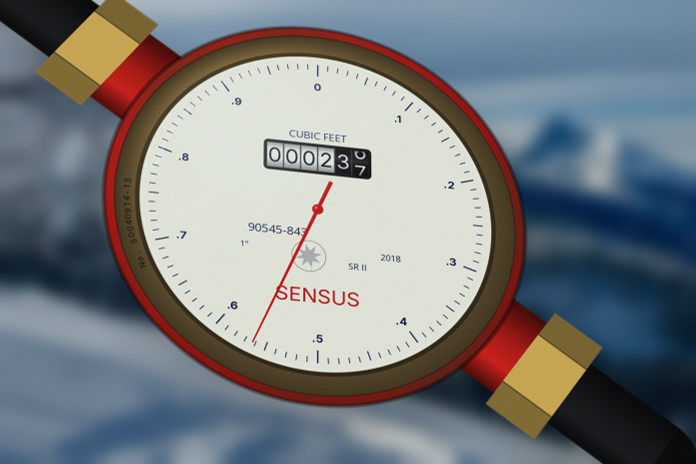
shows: 236.56 ft³
